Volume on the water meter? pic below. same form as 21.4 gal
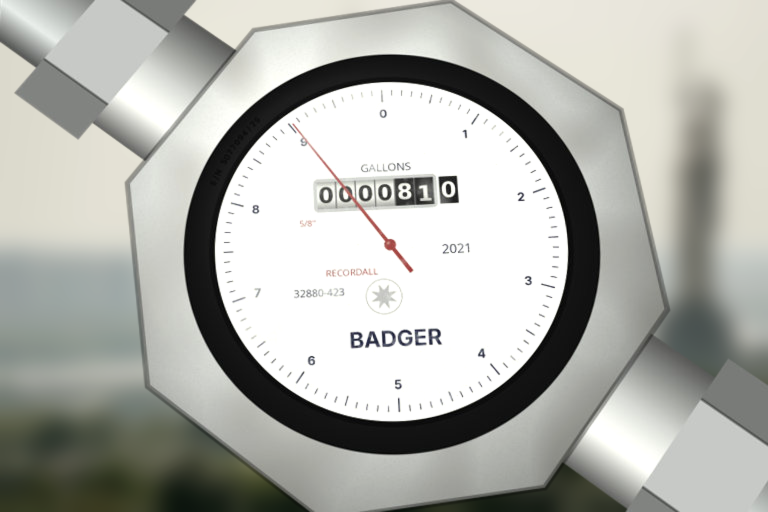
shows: 809.0 gal
